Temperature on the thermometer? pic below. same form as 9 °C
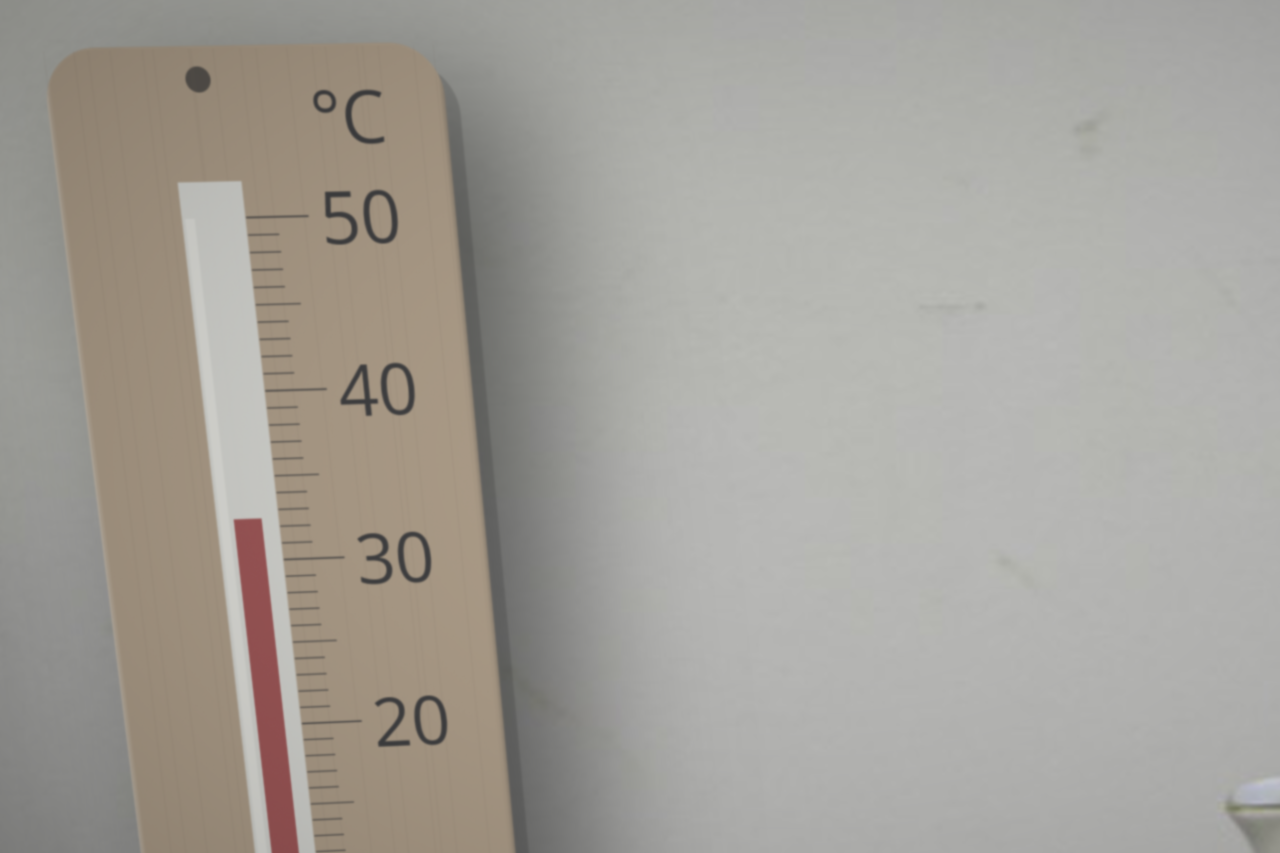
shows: 32.5 °C
